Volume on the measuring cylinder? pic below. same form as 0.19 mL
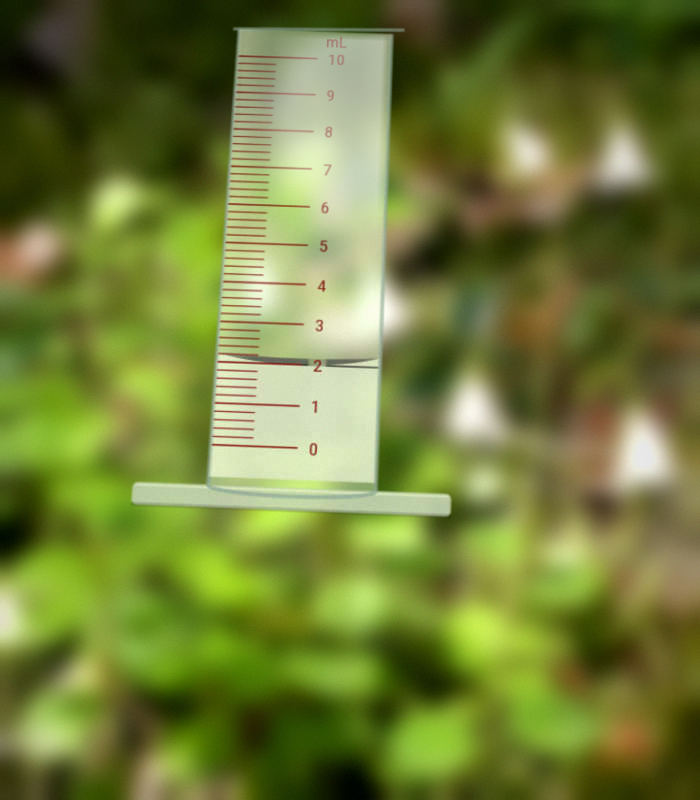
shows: 2 mL
